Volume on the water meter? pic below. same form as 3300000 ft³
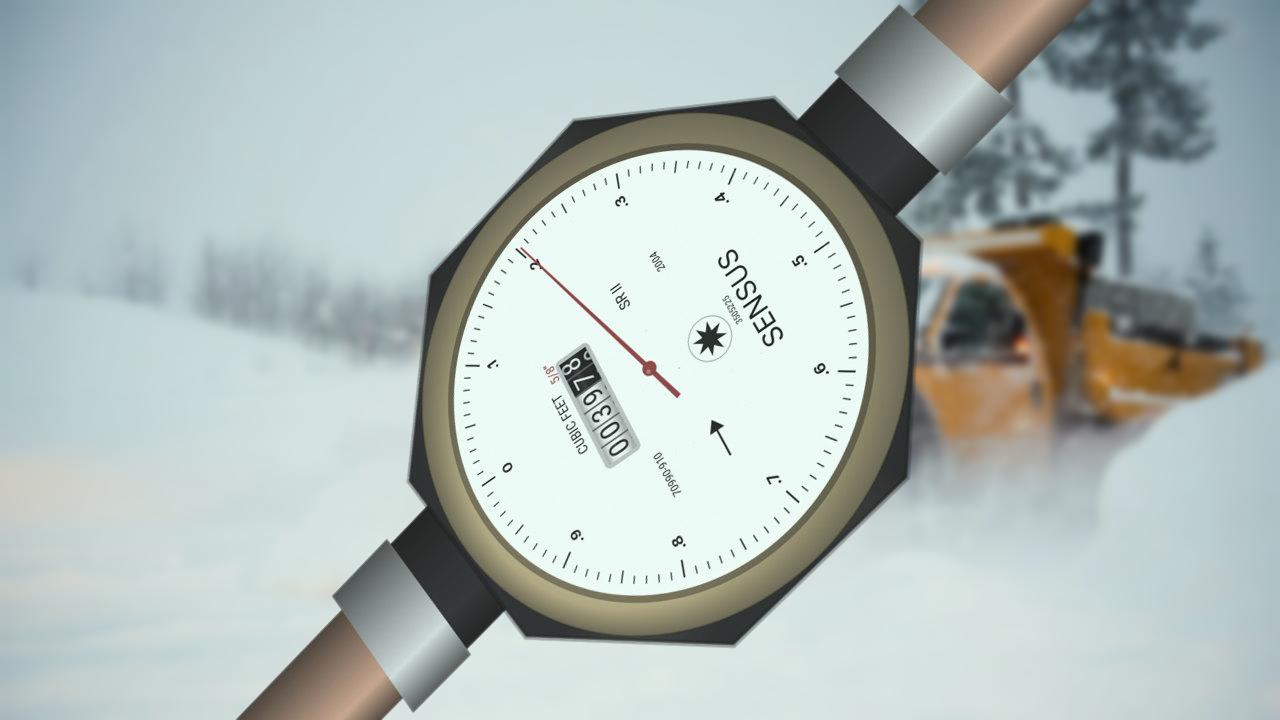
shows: 3978.20 ft³
